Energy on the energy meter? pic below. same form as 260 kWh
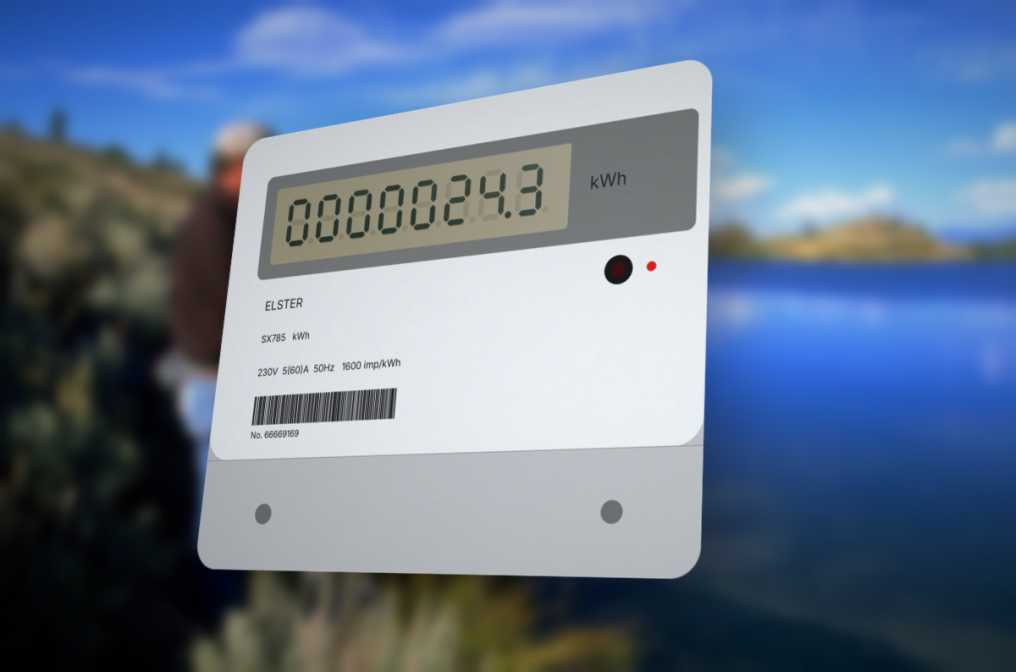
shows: 24.3 kWh
